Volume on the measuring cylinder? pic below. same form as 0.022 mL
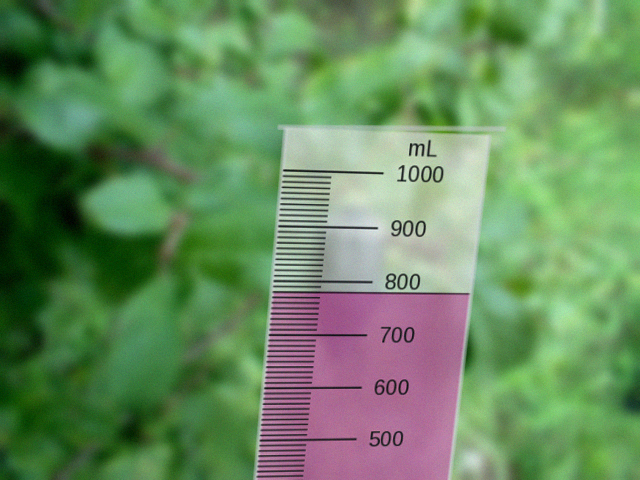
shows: 780 mL
